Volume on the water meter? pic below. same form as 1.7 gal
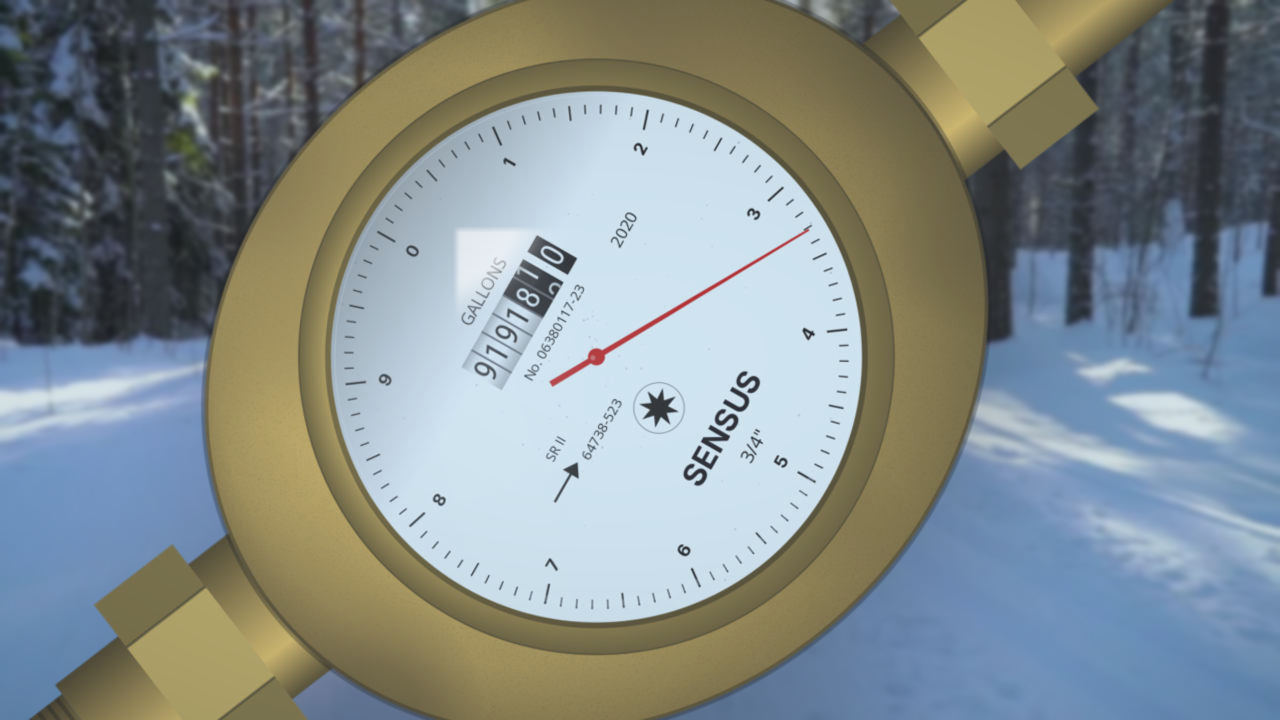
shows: 9191813.3 gal
